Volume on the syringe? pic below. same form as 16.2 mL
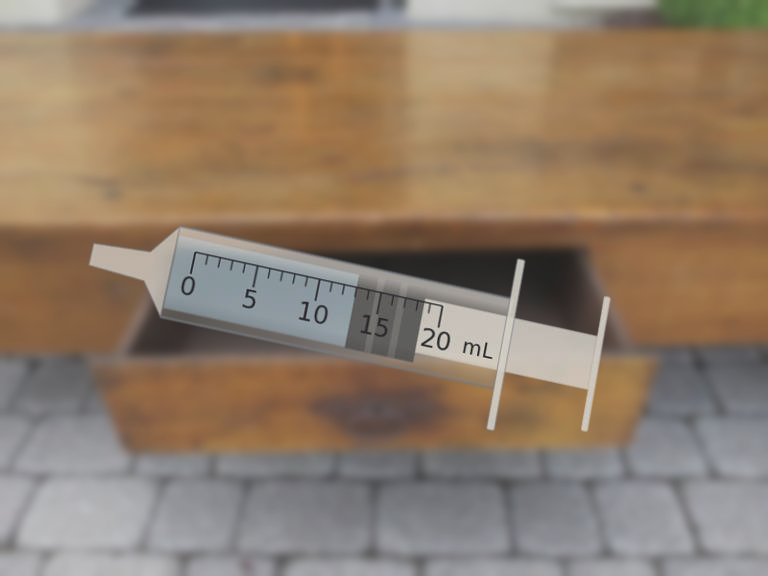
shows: 13 mL
